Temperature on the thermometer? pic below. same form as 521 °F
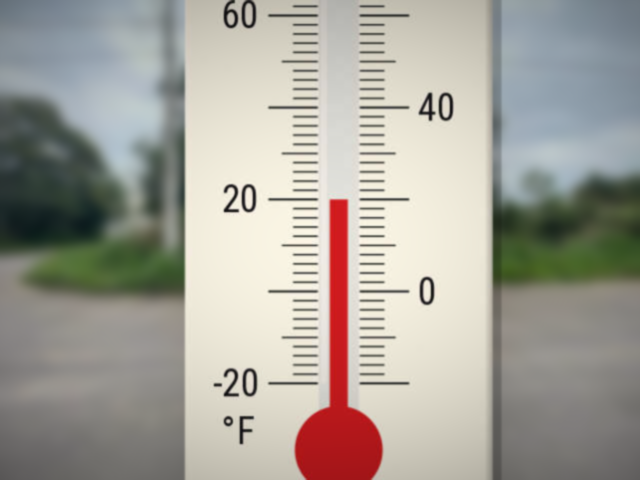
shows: 20 °F
